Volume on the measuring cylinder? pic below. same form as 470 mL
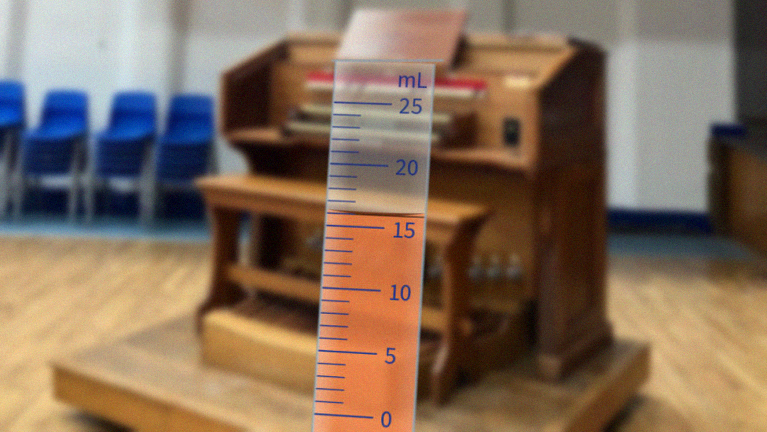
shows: 16 mL
